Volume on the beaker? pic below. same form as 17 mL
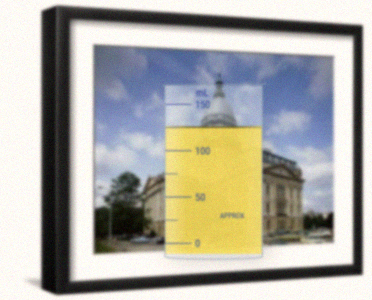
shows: 125 mL
